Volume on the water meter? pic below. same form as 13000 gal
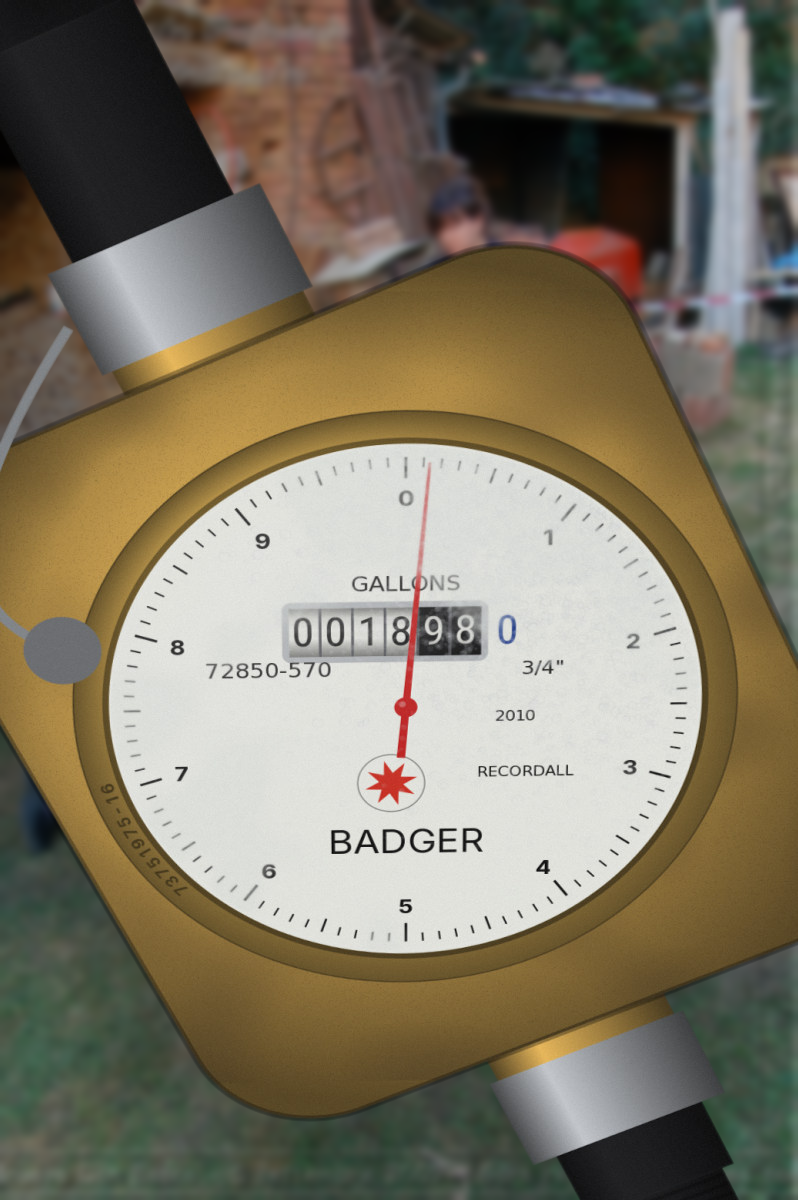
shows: 18980.1 gal
